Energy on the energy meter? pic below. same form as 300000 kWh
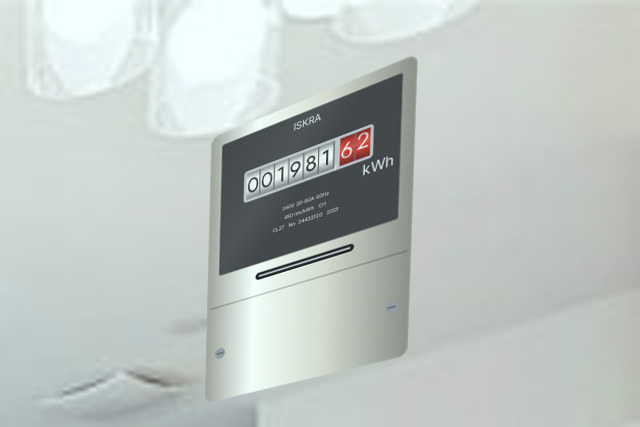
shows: 1981.62 kWh
